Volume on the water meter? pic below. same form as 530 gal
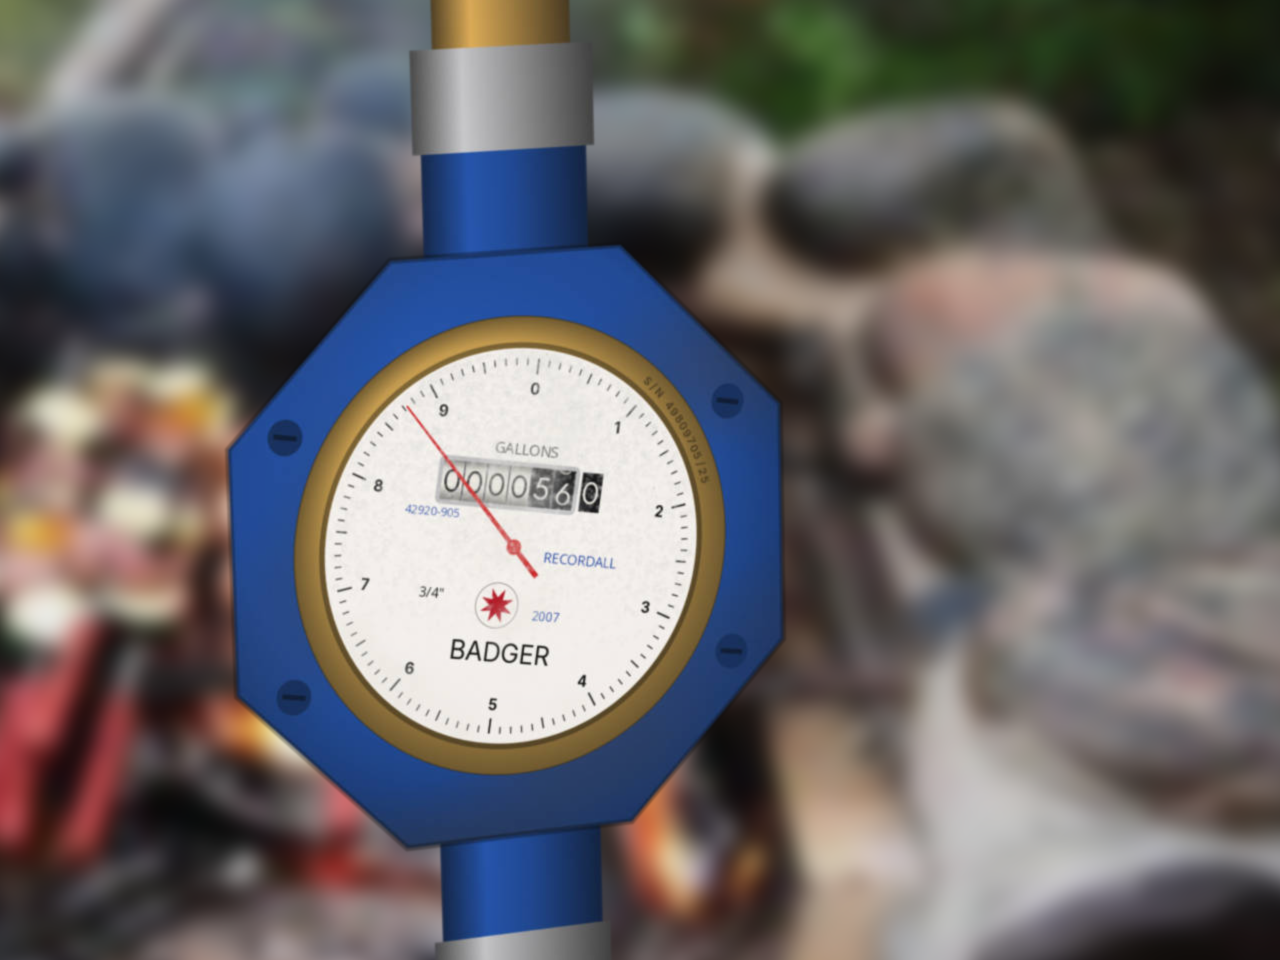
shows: 558.7 gal
